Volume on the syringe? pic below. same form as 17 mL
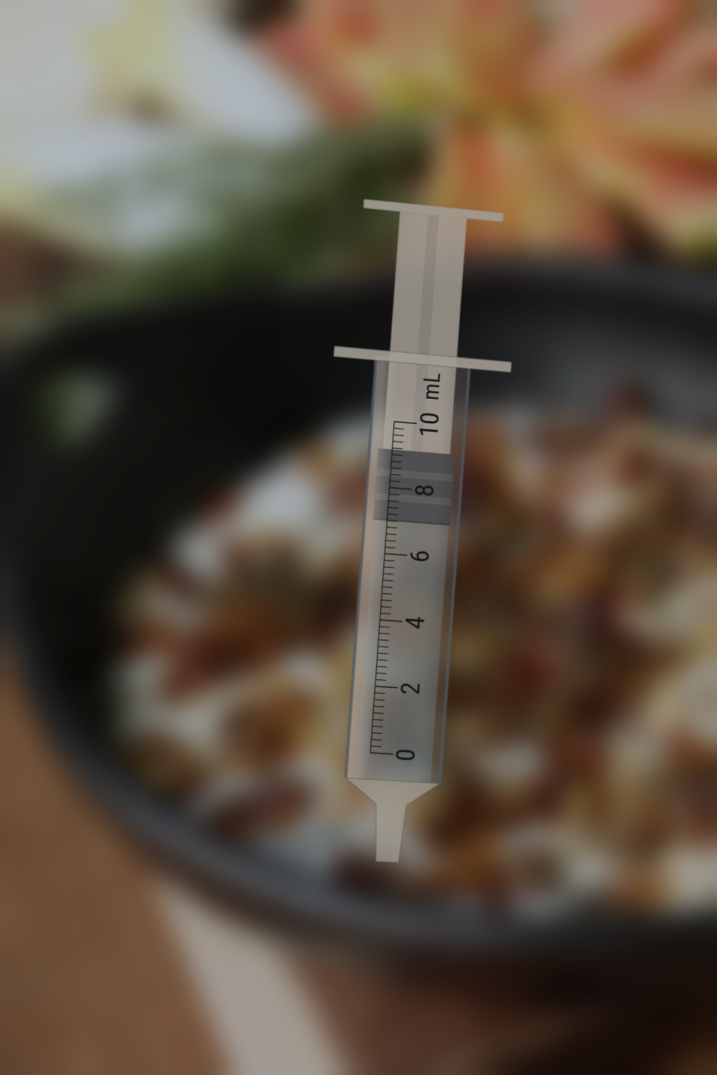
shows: 7 mL
